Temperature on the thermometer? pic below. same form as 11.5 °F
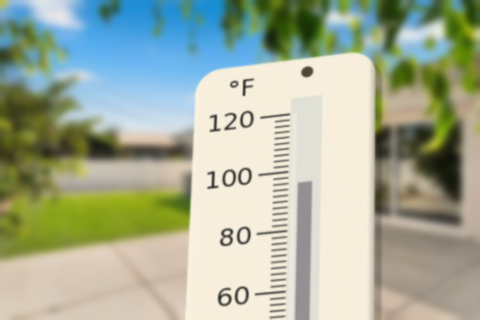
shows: 96 °F
